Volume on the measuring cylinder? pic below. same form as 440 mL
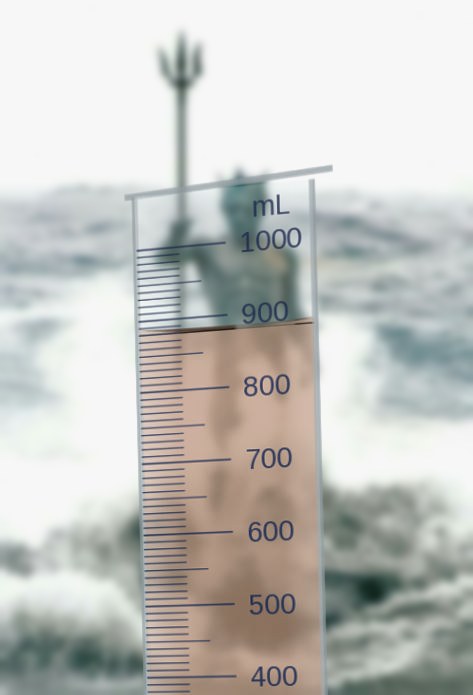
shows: 880 mL
